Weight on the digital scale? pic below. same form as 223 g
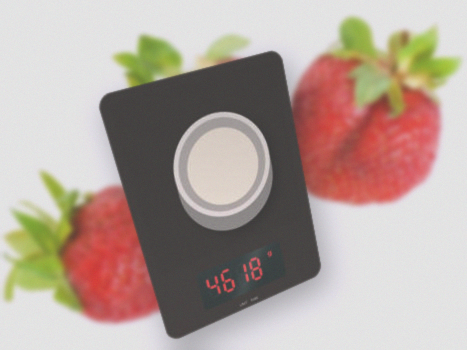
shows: 4618 g
